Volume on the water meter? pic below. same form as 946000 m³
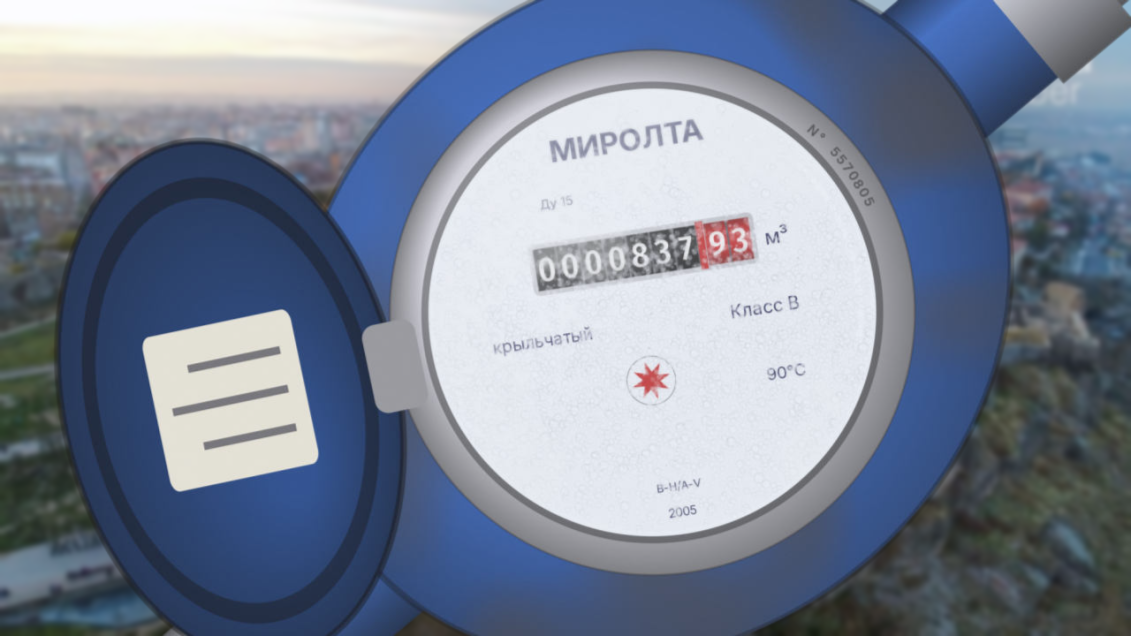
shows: 837.93 m³
